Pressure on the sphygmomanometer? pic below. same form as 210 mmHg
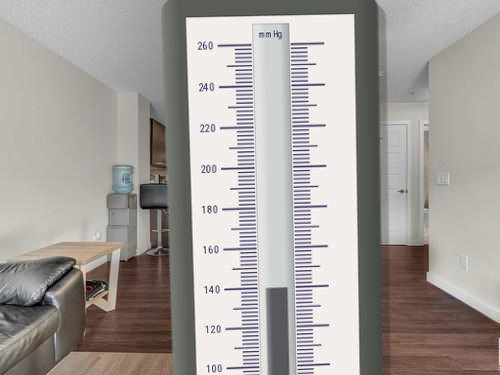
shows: 140 mmHg
